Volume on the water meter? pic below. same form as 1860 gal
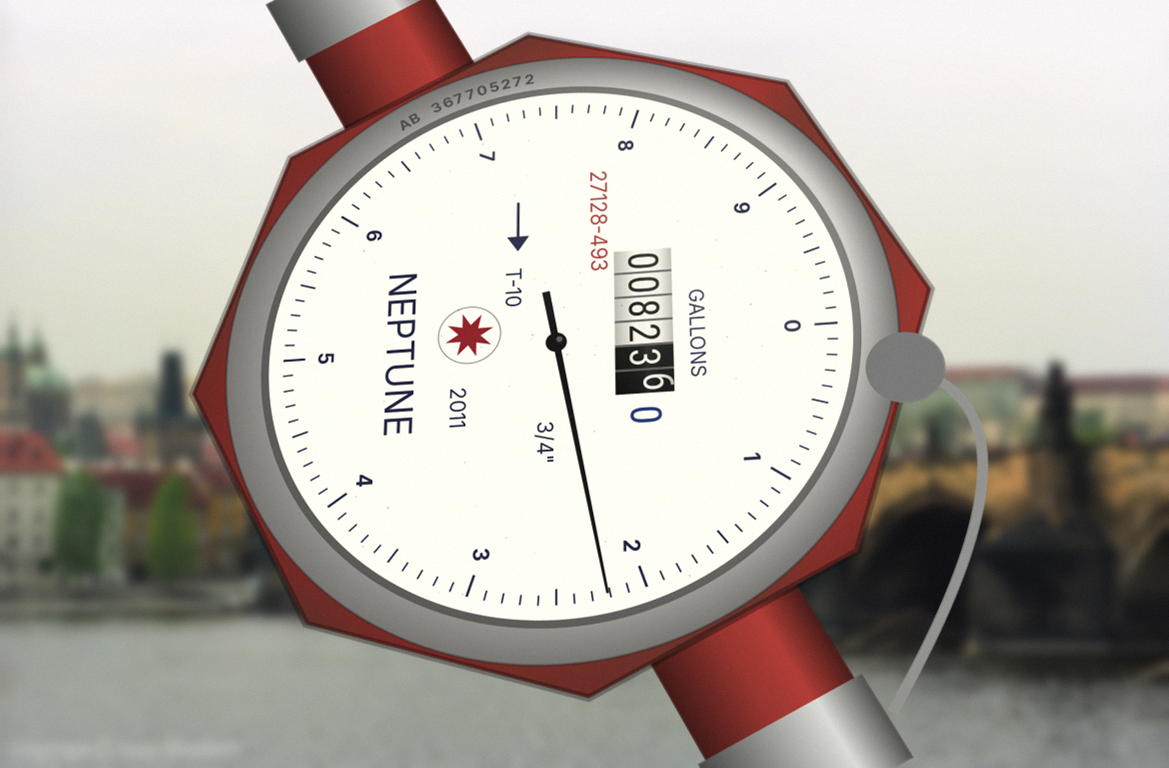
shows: 82362.2 gal
